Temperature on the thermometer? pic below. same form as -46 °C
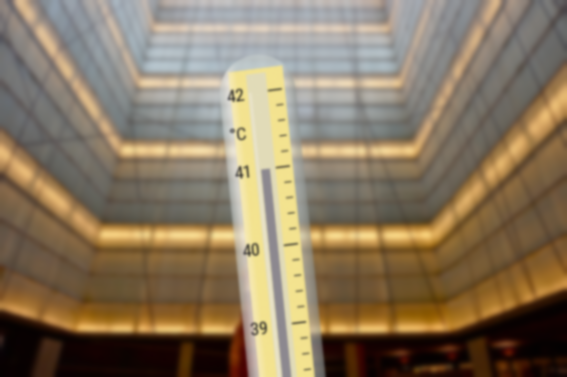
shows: 41 °C
